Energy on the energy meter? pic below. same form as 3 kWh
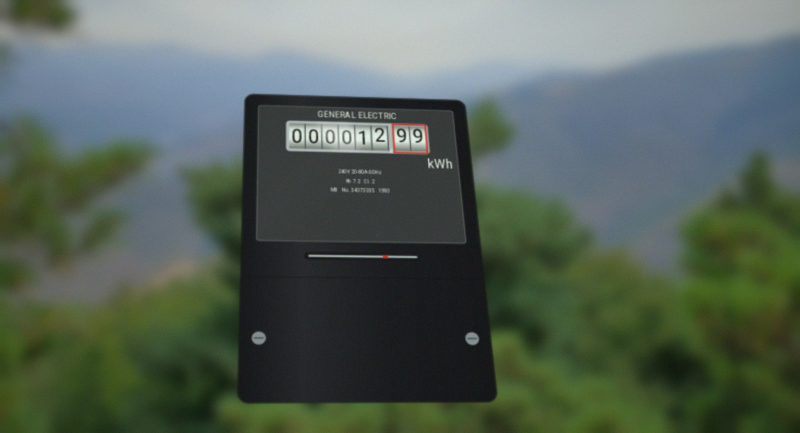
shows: 12.99 kWh
